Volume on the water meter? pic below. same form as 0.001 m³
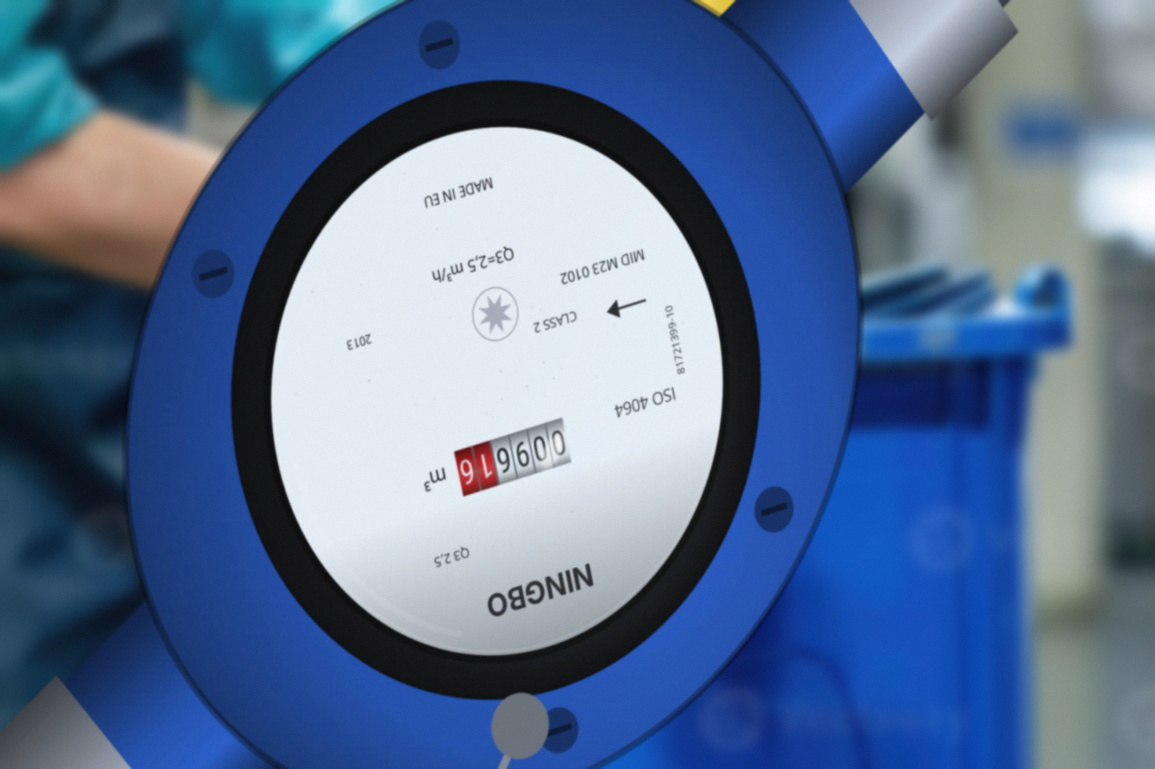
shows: 96.16 m³
